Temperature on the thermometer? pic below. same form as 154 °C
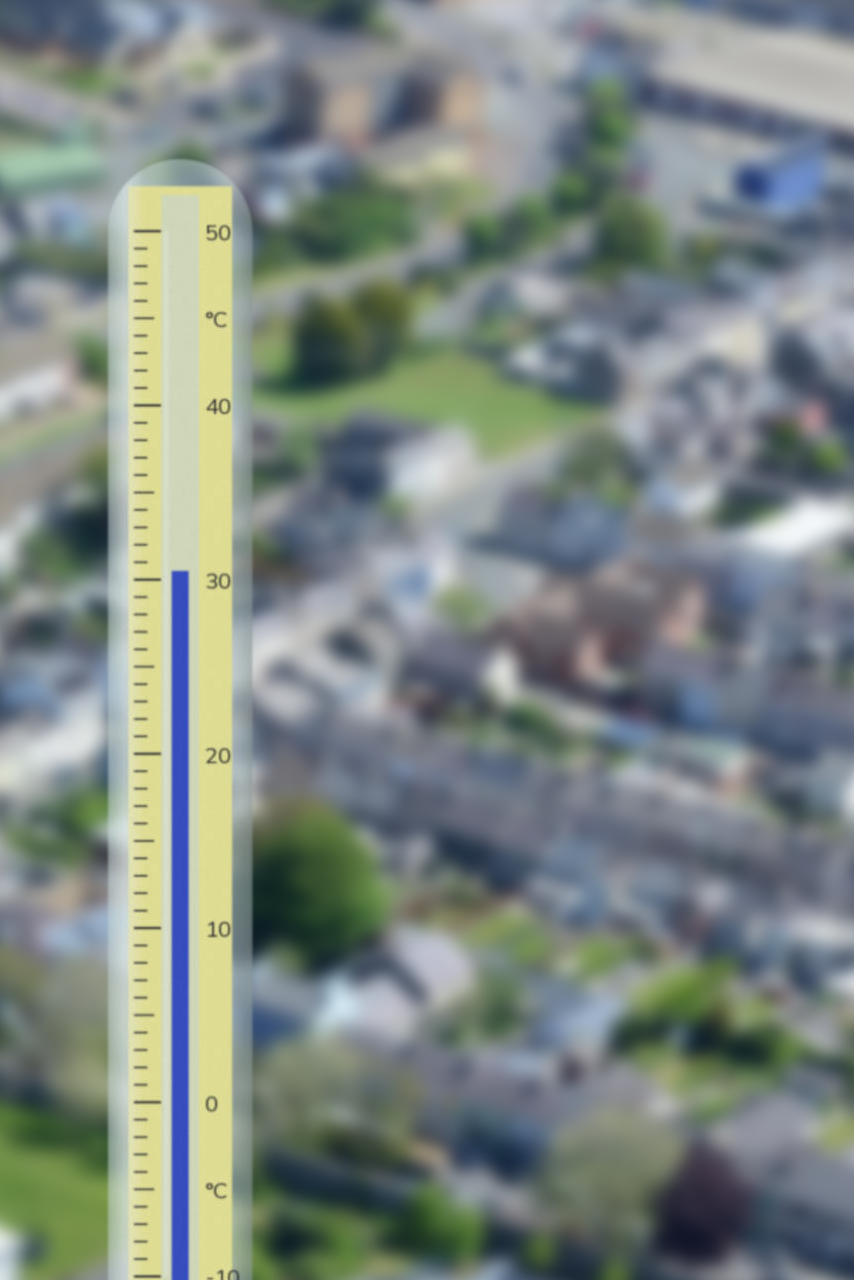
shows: 30.5 °C
